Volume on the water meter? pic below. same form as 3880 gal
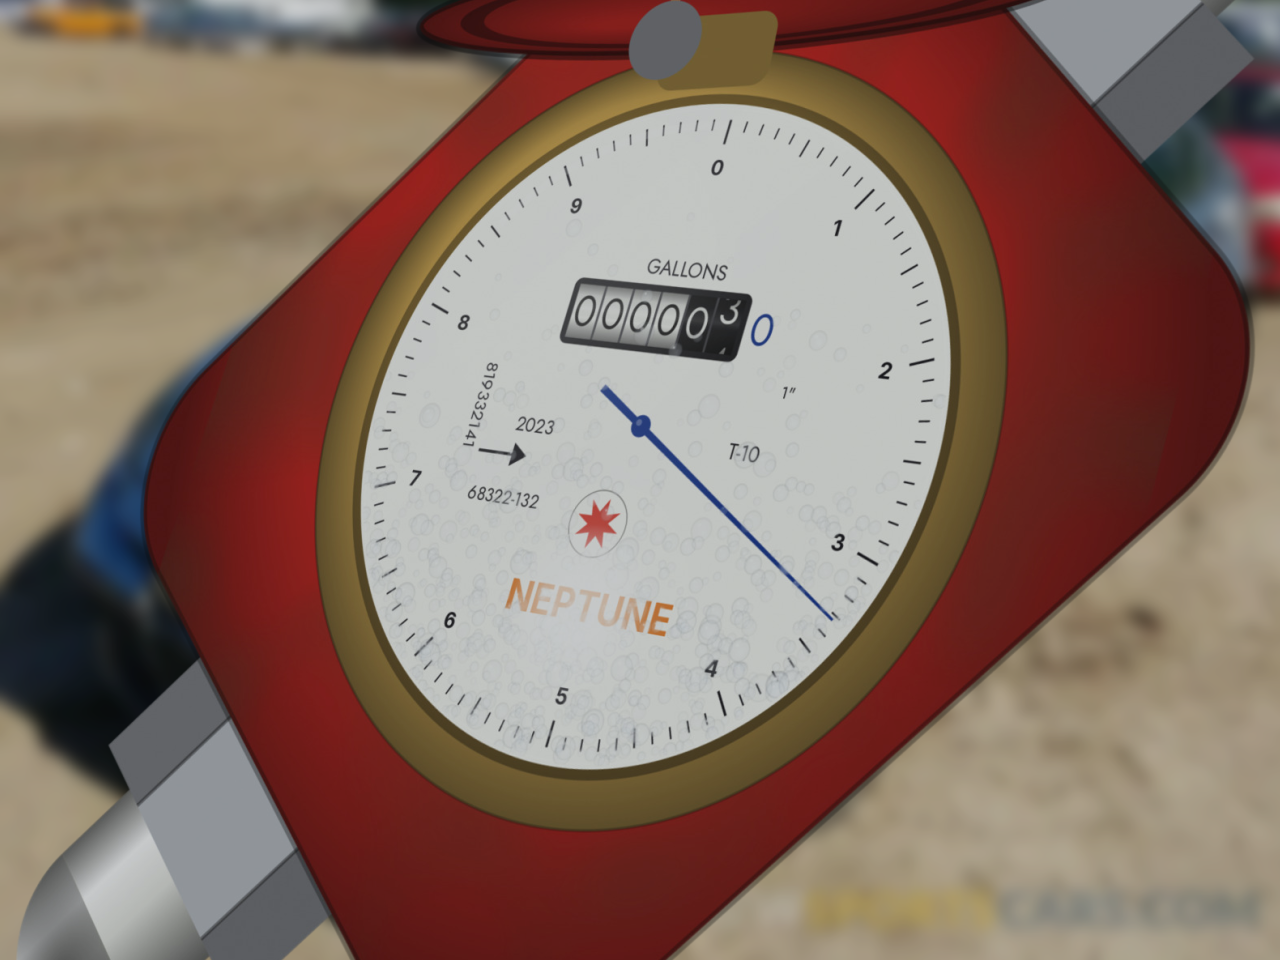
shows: 33.3 gal
